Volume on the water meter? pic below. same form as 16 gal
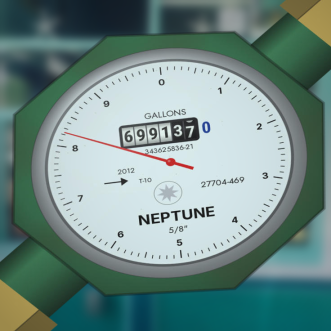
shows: 6991368.2 gal
